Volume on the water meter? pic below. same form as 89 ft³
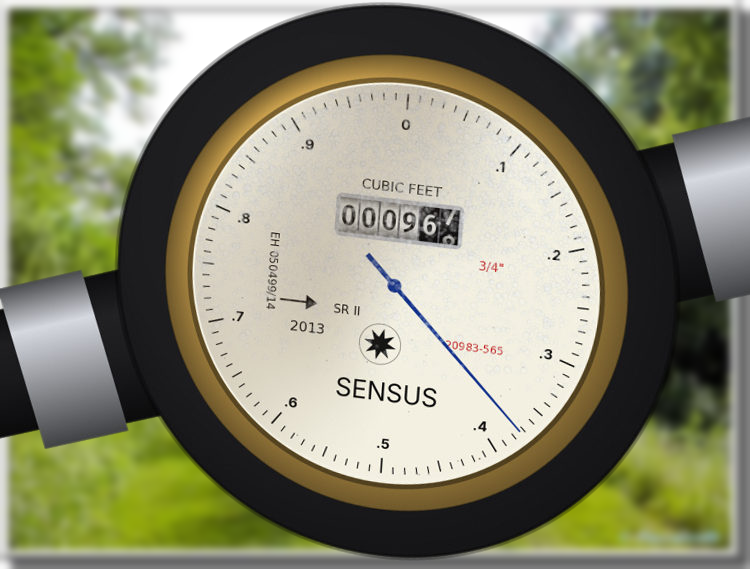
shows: 967.37 ft³
